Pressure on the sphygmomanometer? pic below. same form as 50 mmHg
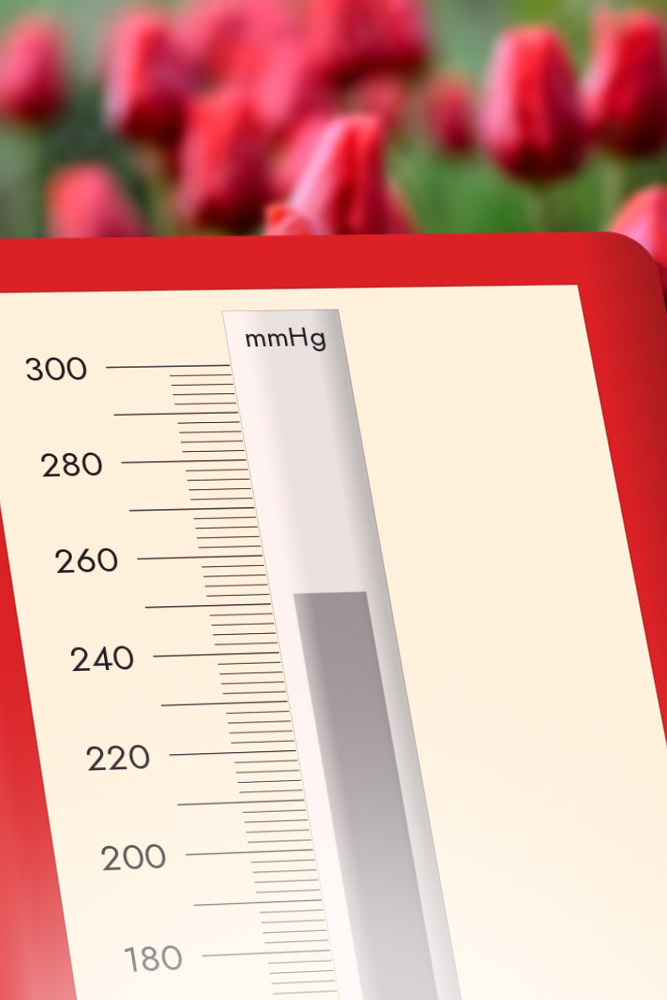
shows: 252 mmHg
